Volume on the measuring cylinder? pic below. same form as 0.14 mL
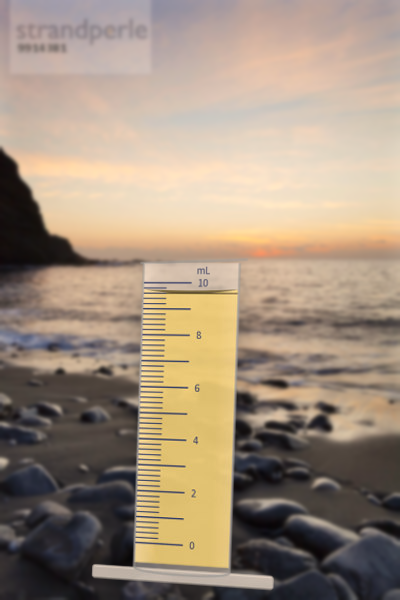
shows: 9.6 mL
